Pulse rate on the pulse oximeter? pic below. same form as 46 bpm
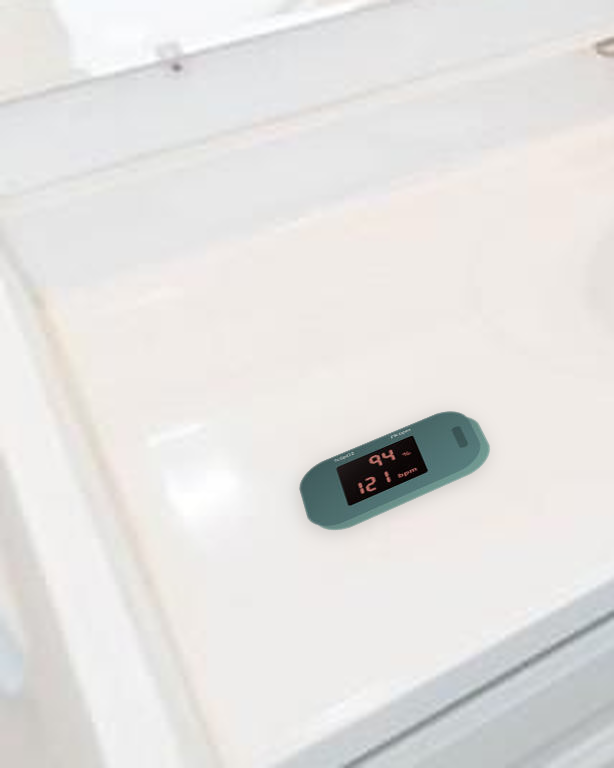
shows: 121 bpm
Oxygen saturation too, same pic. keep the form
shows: 94 %
